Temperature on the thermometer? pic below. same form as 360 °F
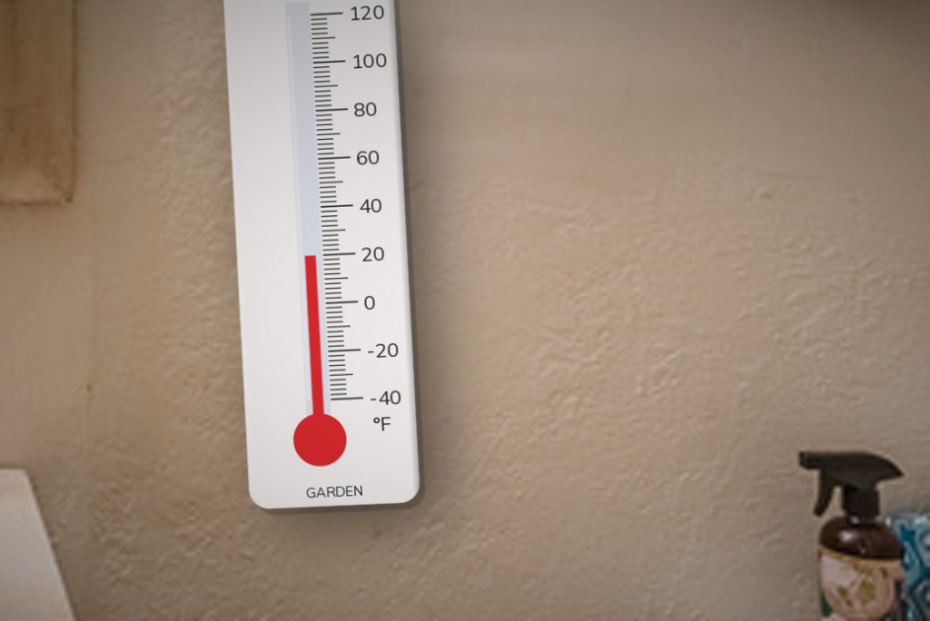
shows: 20 °F
